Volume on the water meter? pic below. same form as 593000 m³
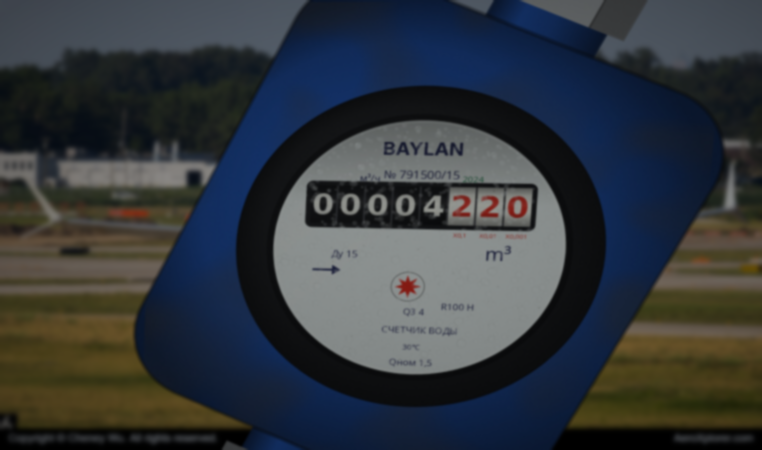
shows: 4.220 m³
